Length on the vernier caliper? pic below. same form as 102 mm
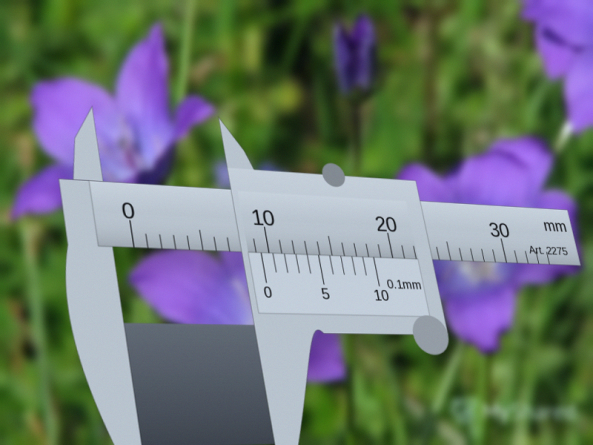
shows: 9.4 mm
